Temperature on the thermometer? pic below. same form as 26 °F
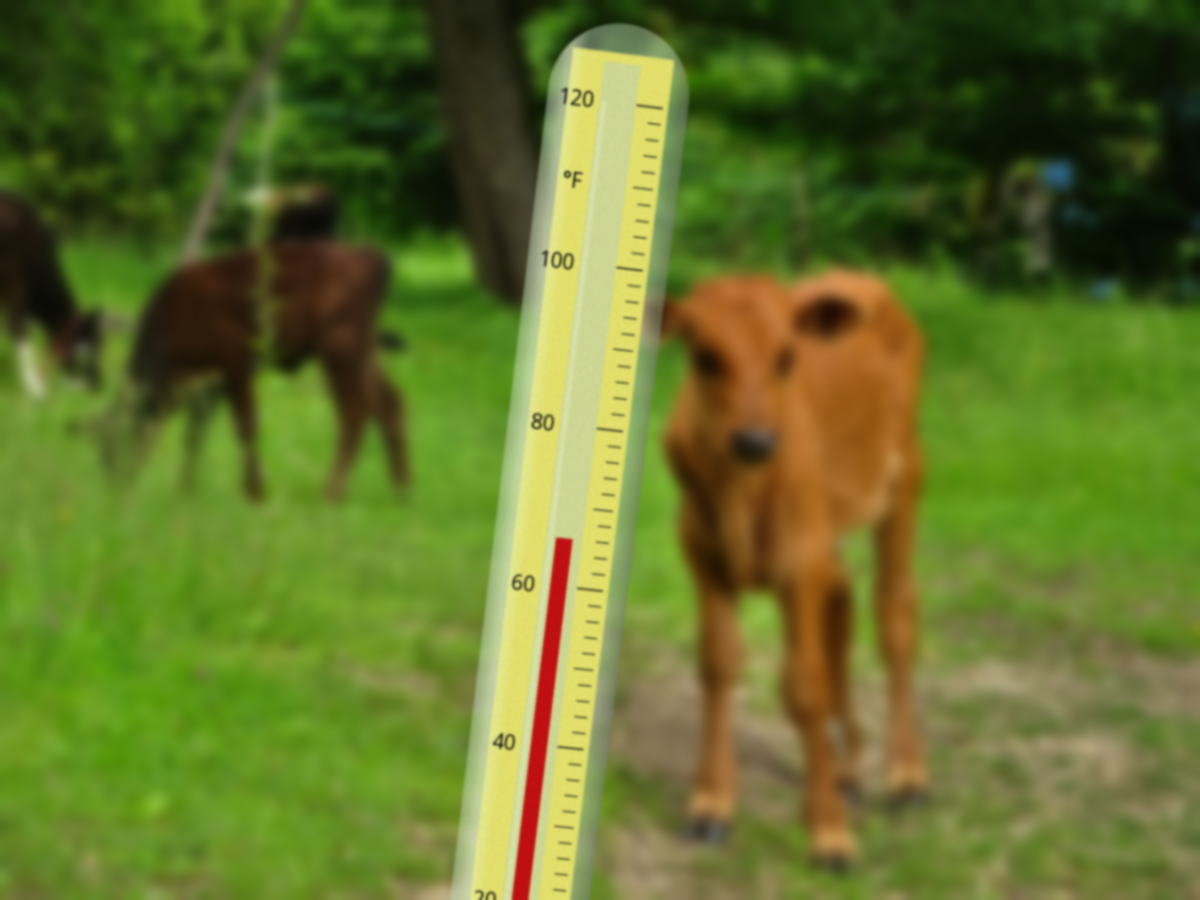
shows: 66 °F
